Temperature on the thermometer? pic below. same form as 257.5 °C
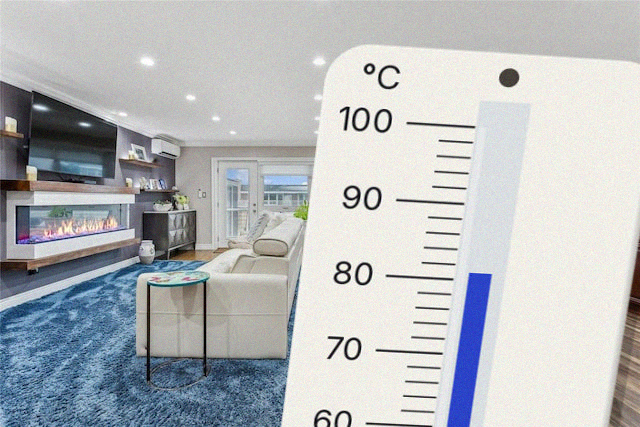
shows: 81 °C
